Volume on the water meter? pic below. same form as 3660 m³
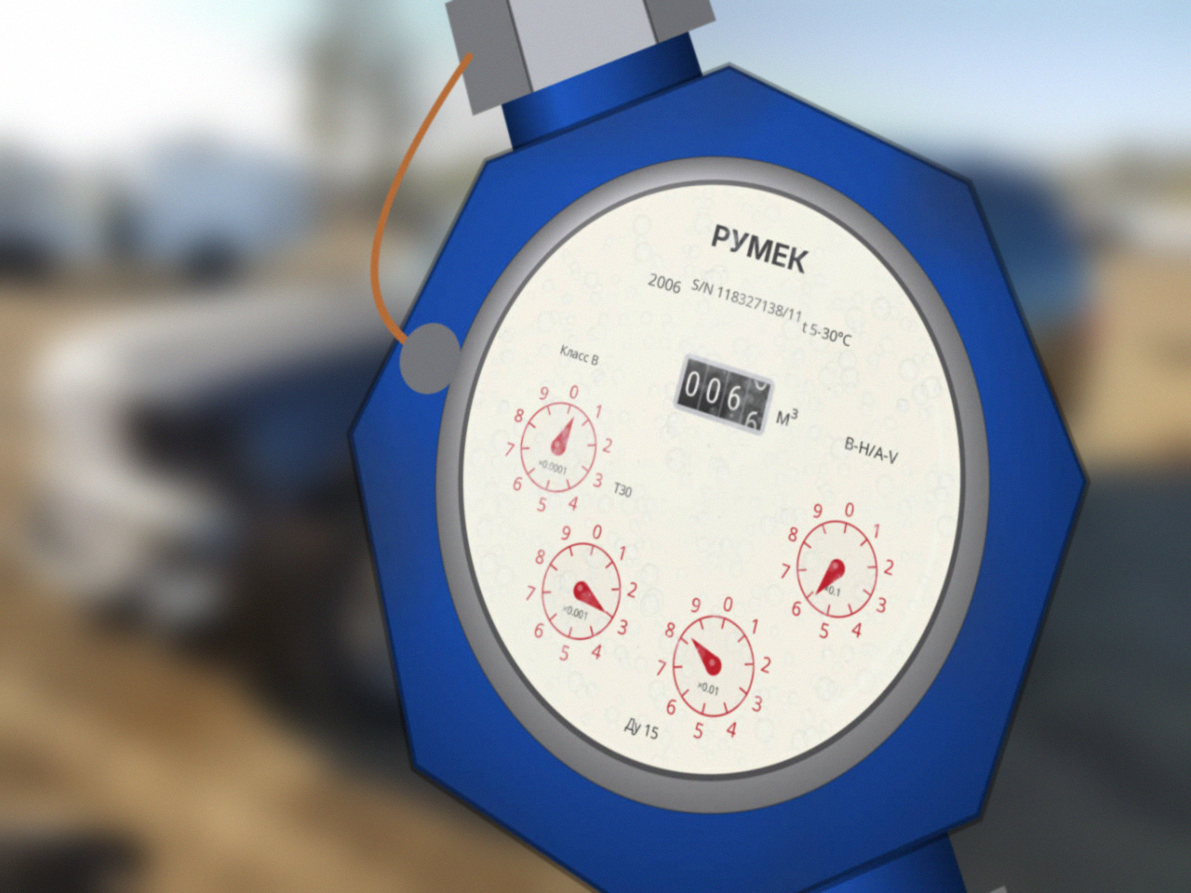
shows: 65.5830 m³
